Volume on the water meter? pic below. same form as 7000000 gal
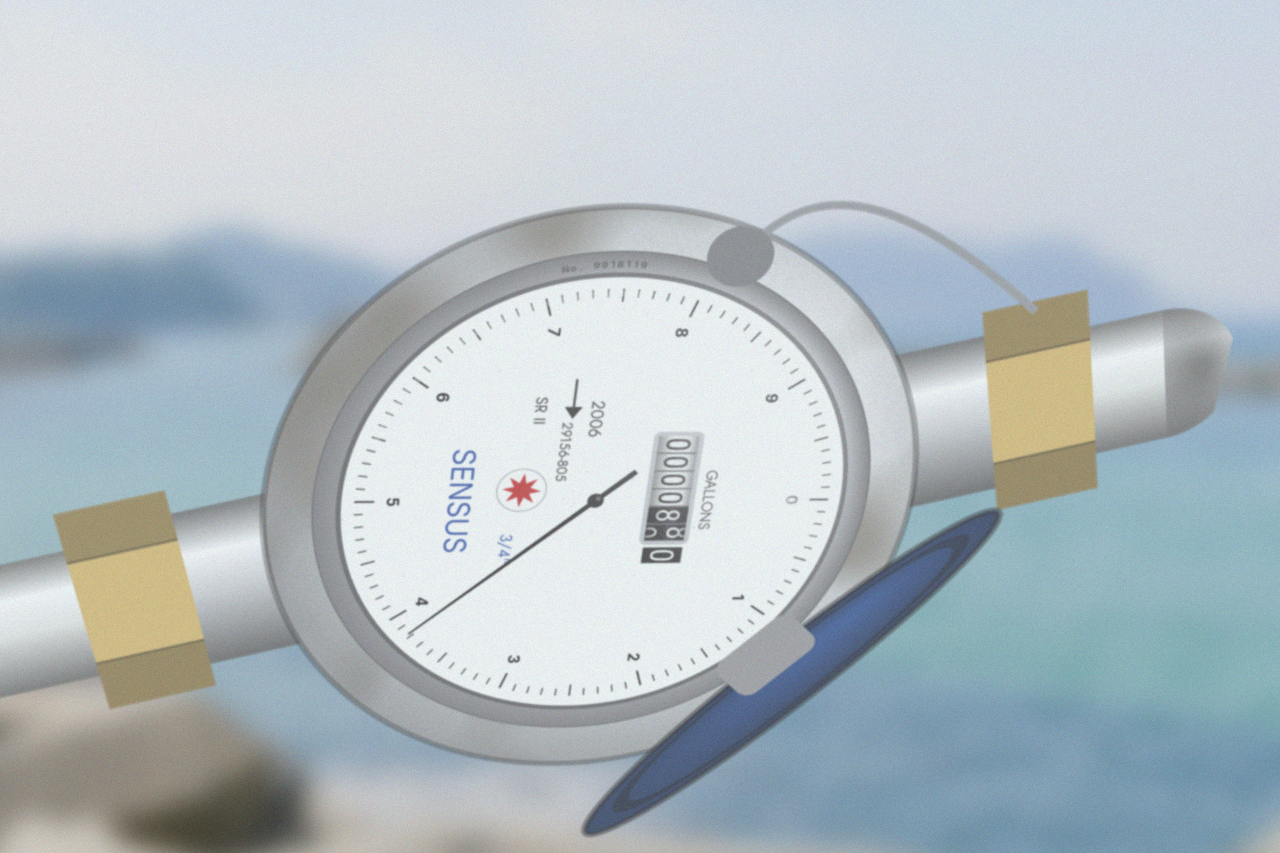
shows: 883.8 gal
